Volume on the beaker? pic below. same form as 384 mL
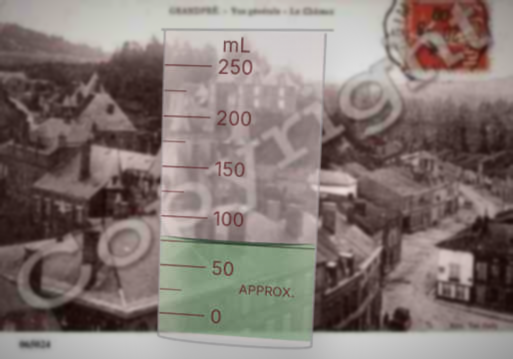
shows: 75 mL
